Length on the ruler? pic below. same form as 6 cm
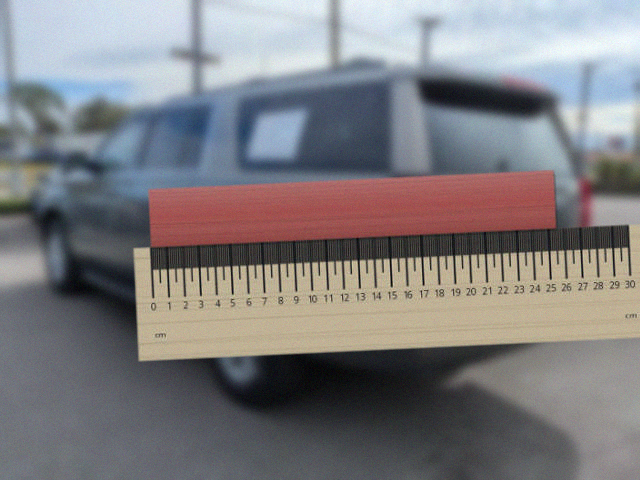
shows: 25.5 cm
